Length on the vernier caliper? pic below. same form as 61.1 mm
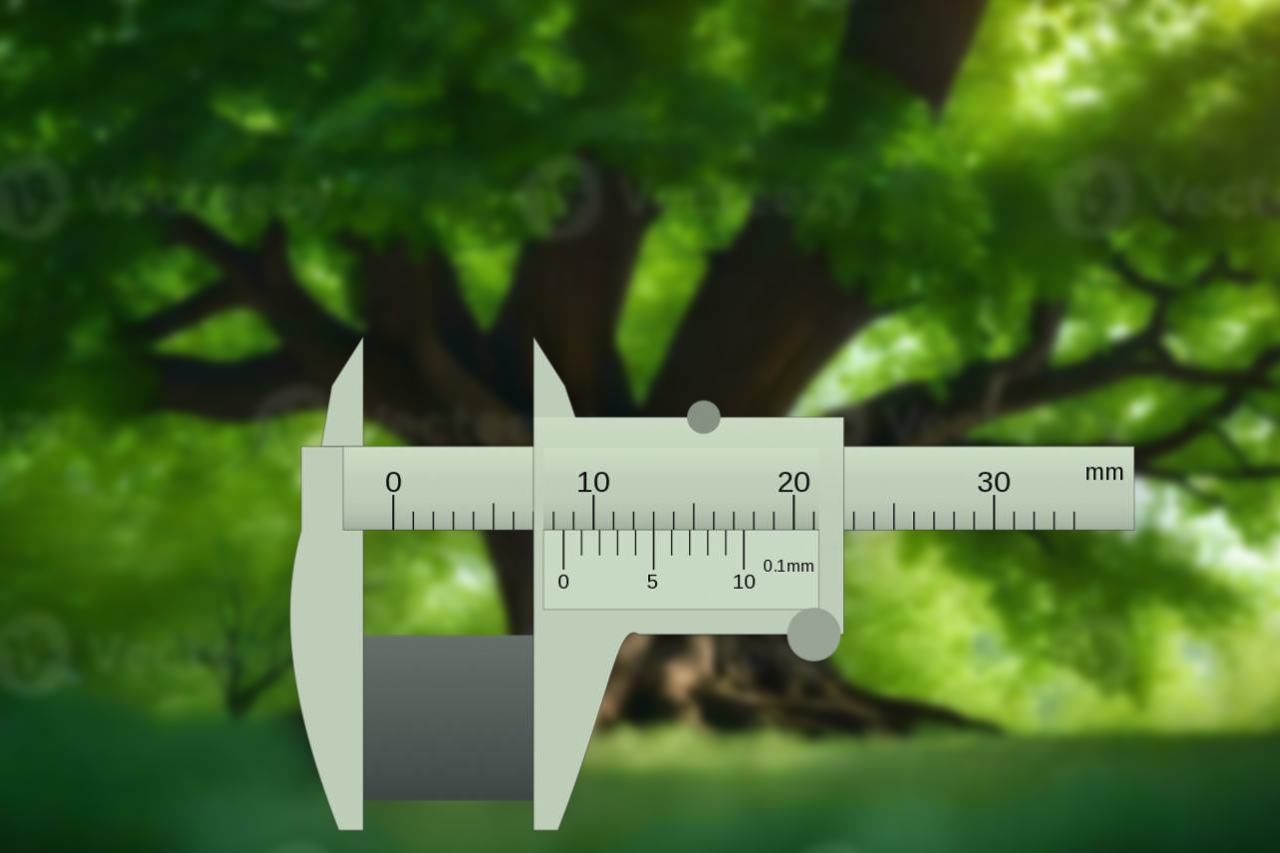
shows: 8.5 mm
